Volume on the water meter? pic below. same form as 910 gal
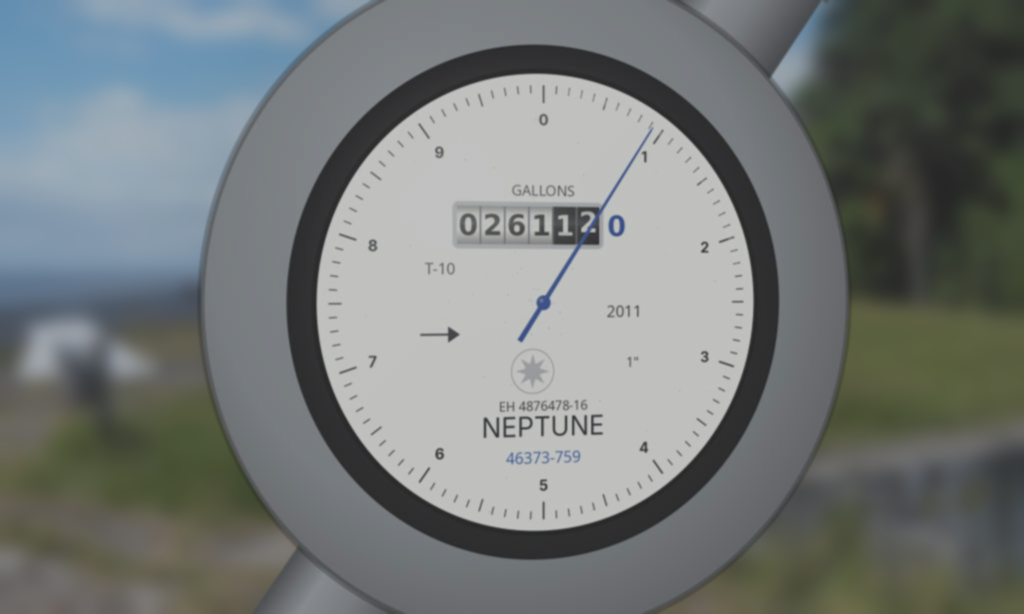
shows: 261120.9 gal
